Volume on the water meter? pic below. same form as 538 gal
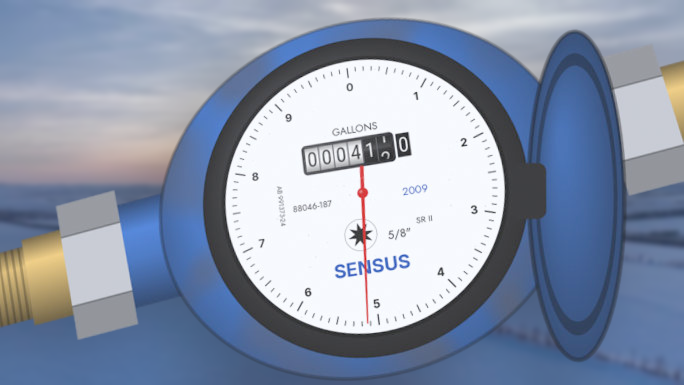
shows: 4115.1 gal
